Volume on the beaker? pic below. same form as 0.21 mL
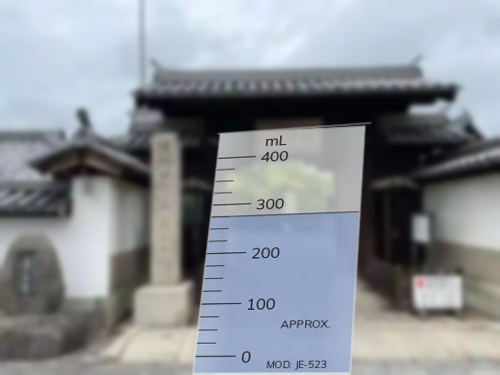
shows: 275 mL
